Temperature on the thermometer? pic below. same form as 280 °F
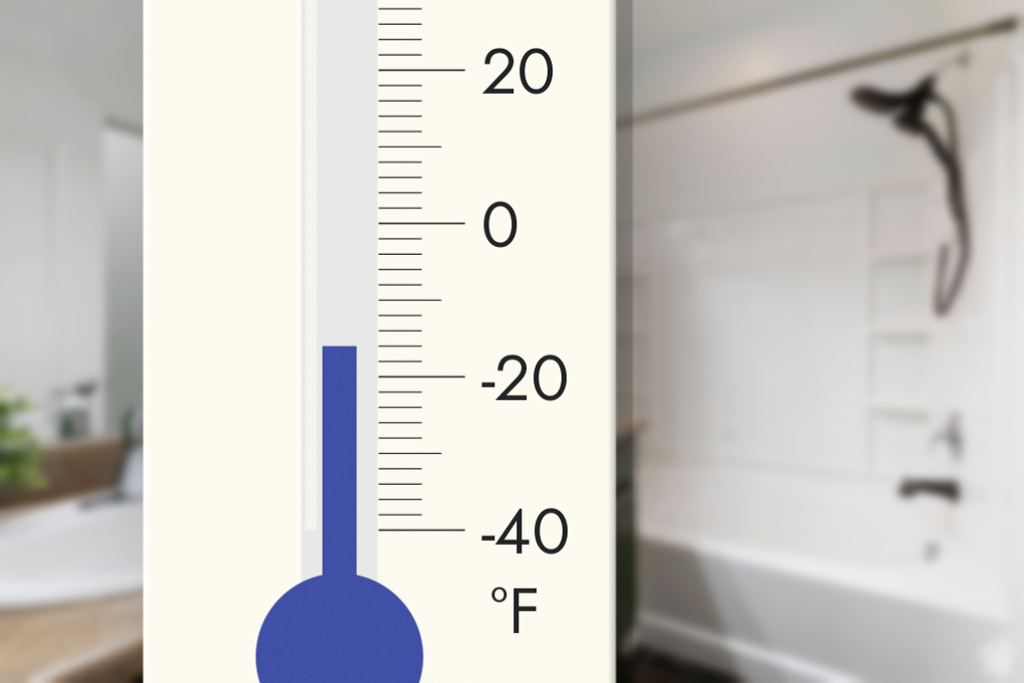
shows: -16 °F
